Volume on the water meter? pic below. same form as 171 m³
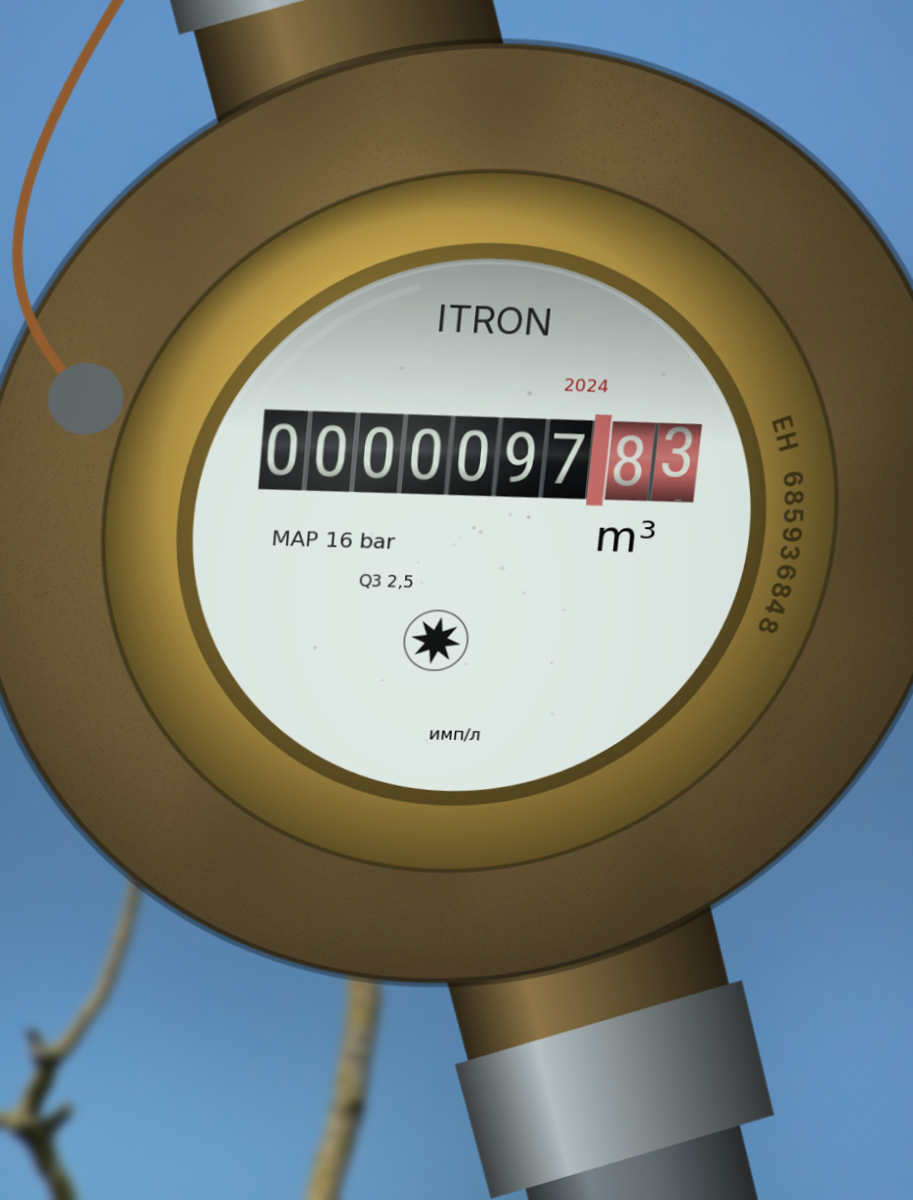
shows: 97.83 m³
